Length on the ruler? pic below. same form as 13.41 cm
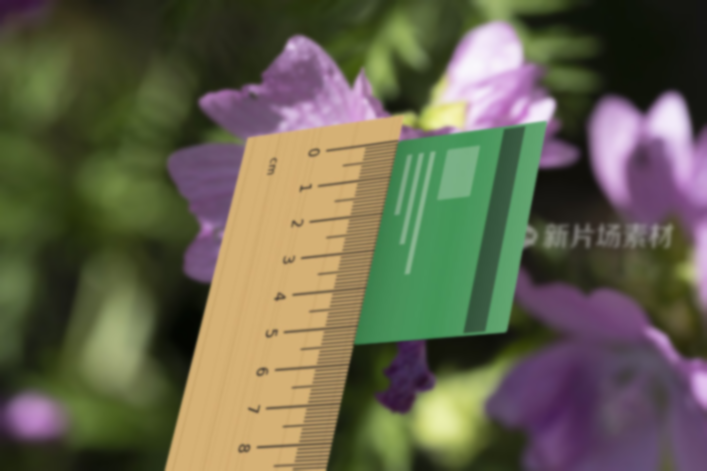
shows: 5.5 cm
